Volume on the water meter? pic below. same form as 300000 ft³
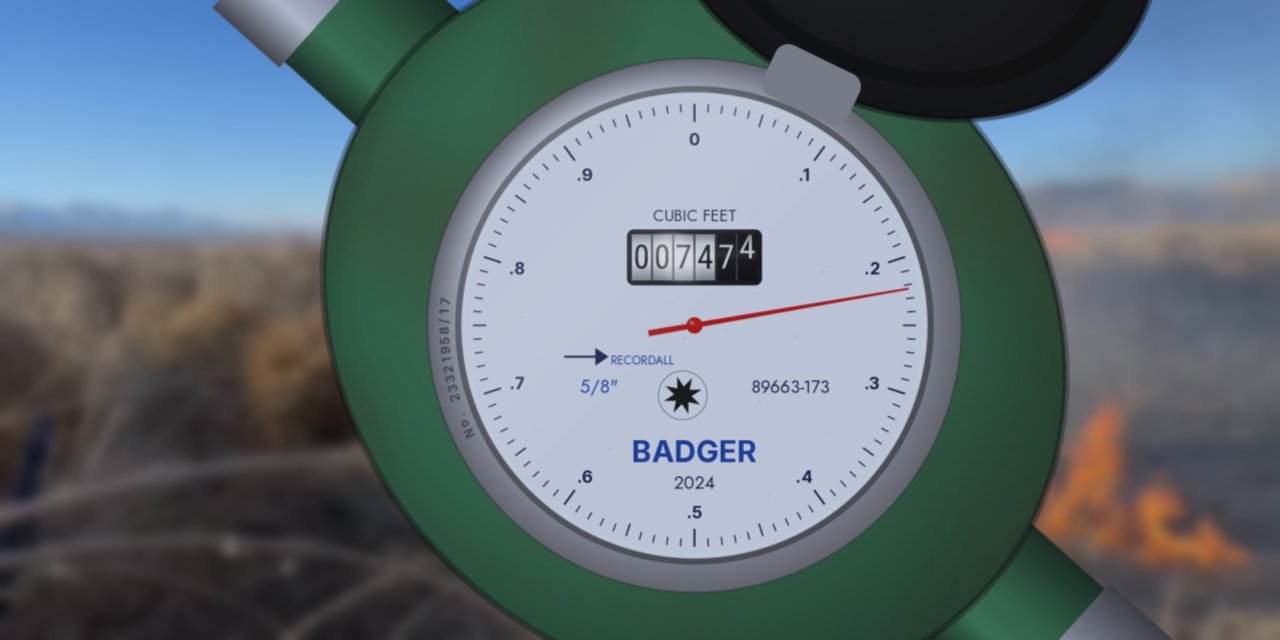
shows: 7474.22 ft³
